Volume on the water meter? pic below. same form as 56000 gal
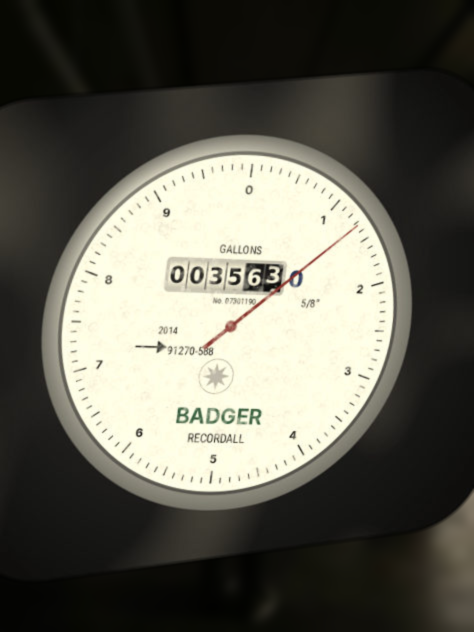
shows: 35631.3 gal
